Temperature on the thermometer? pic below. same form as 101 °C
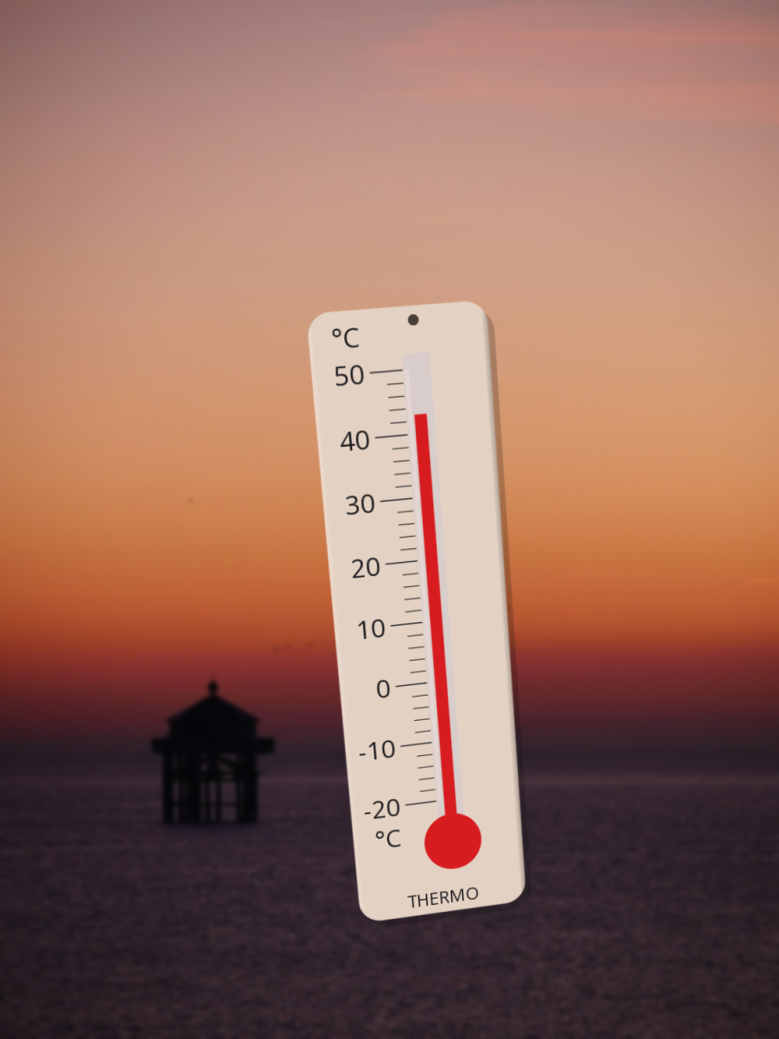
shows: 43 °C
